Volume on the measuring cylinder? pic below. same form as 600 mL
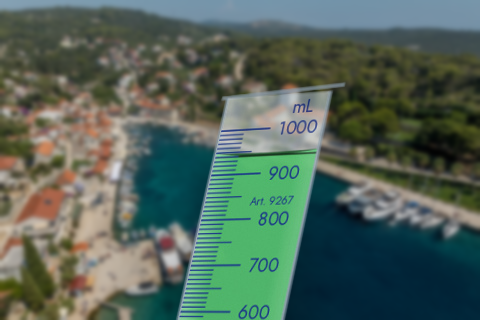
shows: 940 mL
